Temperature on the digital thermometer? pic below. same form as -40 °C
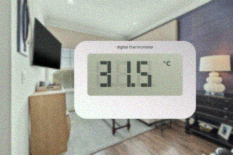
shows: 31.5 °C
